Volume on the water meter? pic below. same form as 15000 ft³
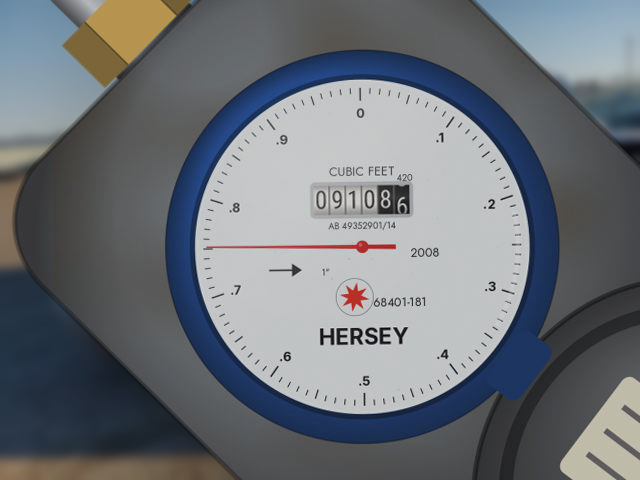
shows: 91085.75 ft³
